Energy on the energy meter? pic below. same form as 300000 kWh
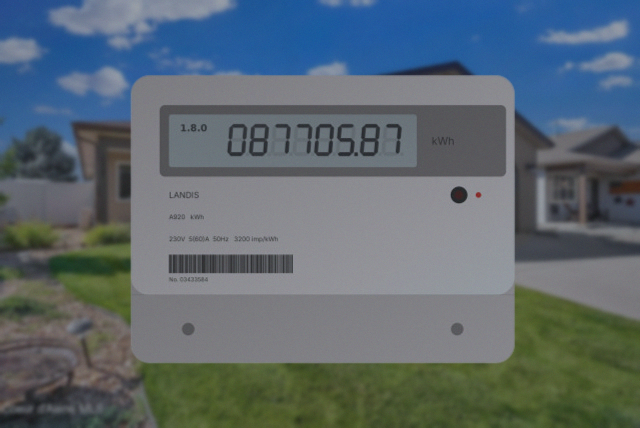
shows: 87705.87 kWh
